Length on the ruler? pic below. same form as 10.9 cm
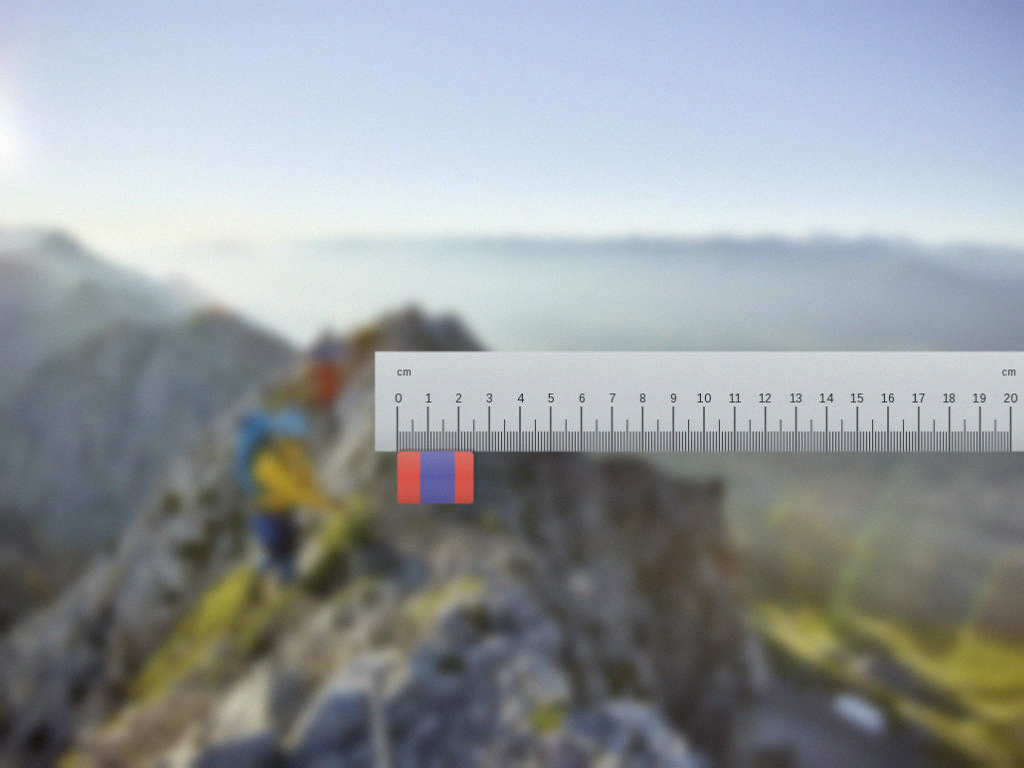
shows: 2.5 cm
